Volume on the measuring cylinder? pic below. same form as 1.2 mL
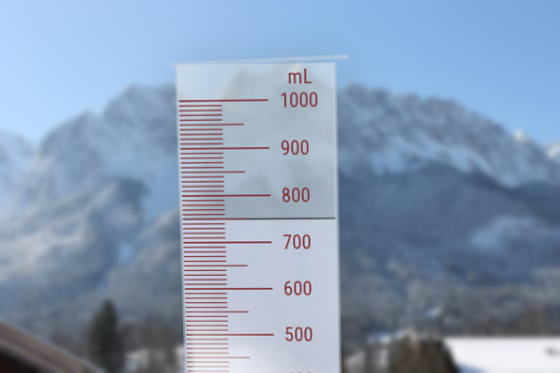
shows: 750 mL
